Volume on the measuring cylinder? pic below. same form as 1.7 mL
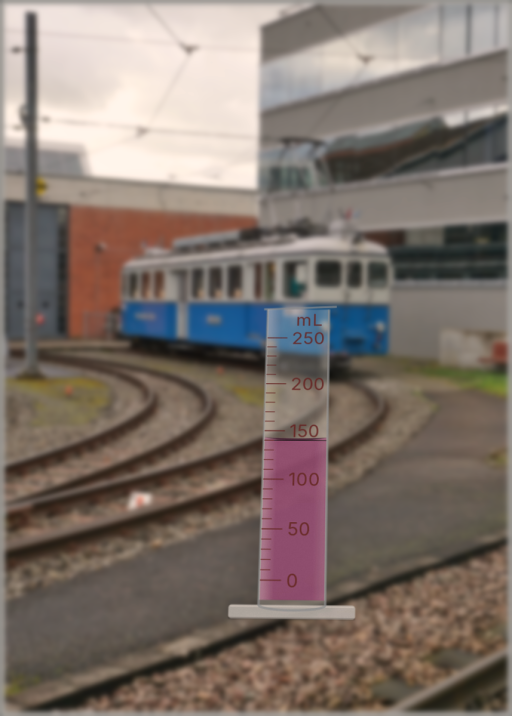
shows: 140 mL
